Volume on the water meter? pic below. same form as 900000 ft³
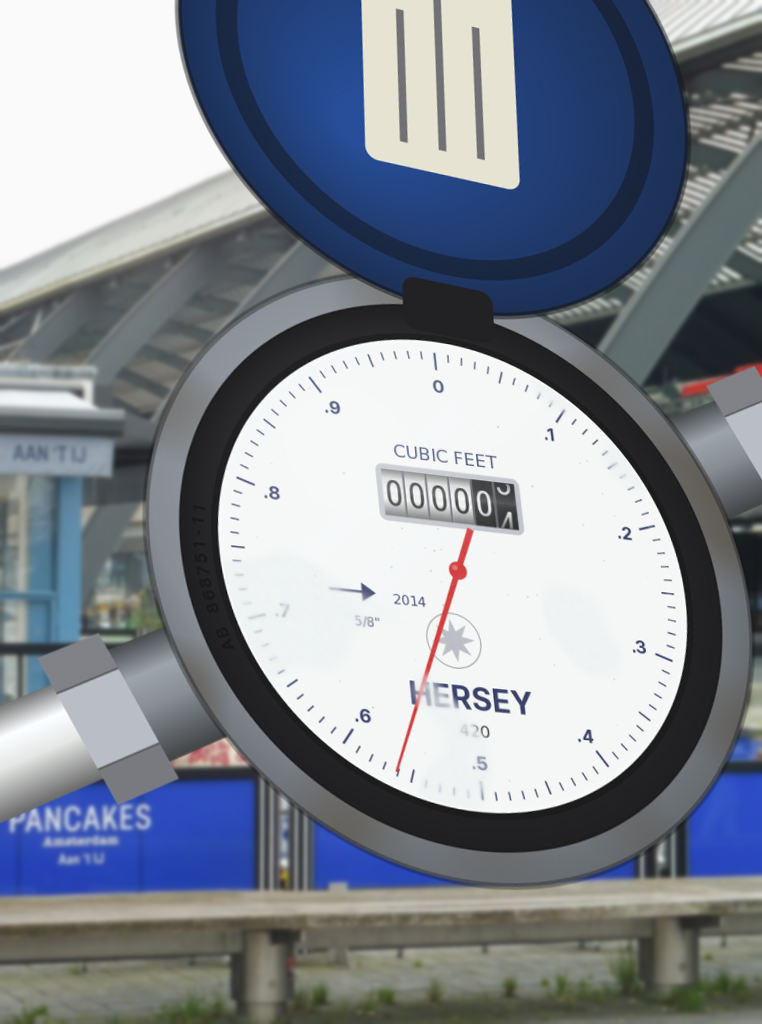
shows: 3.56 ft³
